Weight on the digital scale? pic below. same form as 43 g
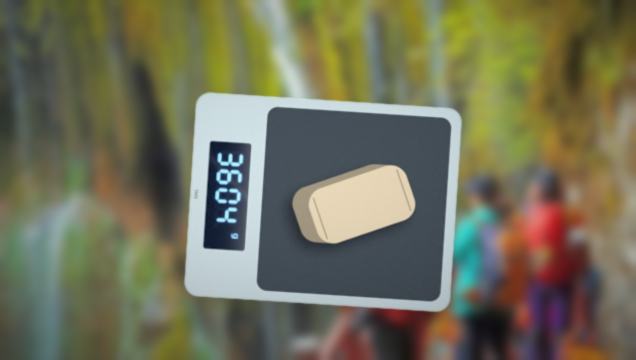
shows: 3604 g
